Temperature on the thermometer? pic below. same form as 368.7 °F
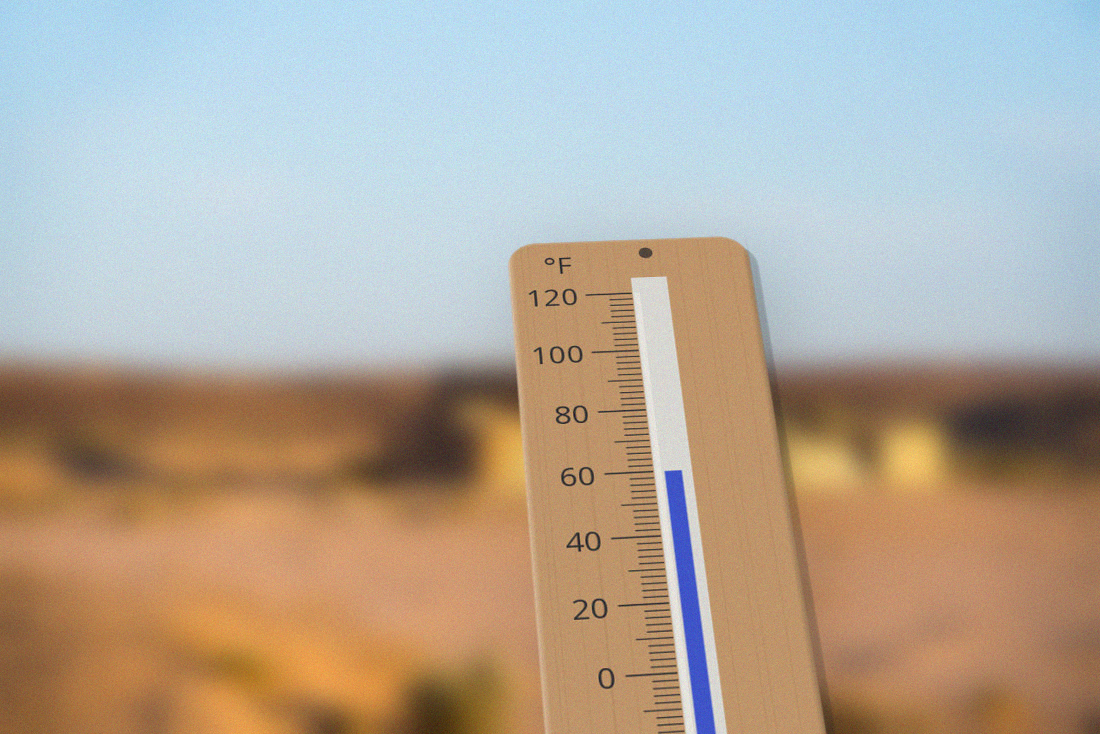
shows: 60 °F
